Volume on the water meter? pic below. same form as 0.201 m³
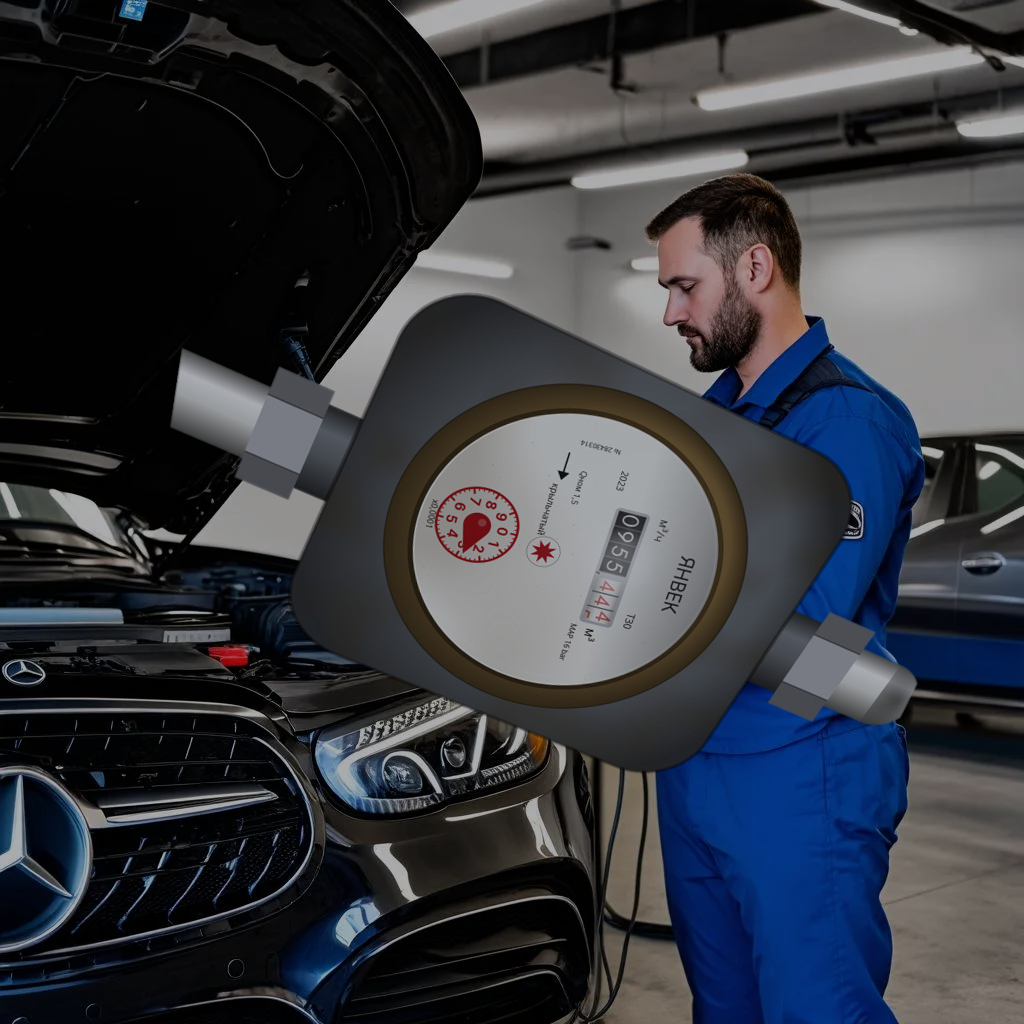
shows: 955.4442 m³
